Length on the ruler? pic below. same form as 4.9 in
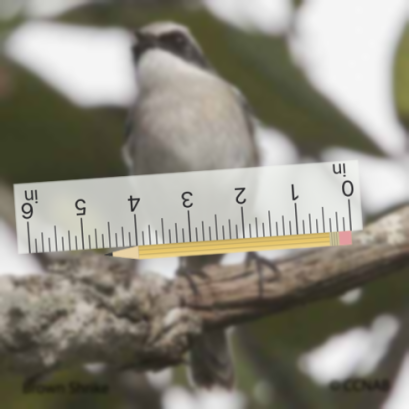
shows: 4.625 in
